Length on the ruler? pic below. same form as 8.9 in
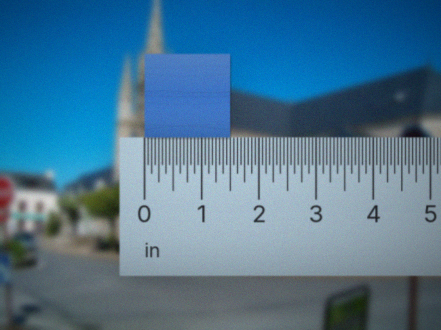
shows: 1.5 in
